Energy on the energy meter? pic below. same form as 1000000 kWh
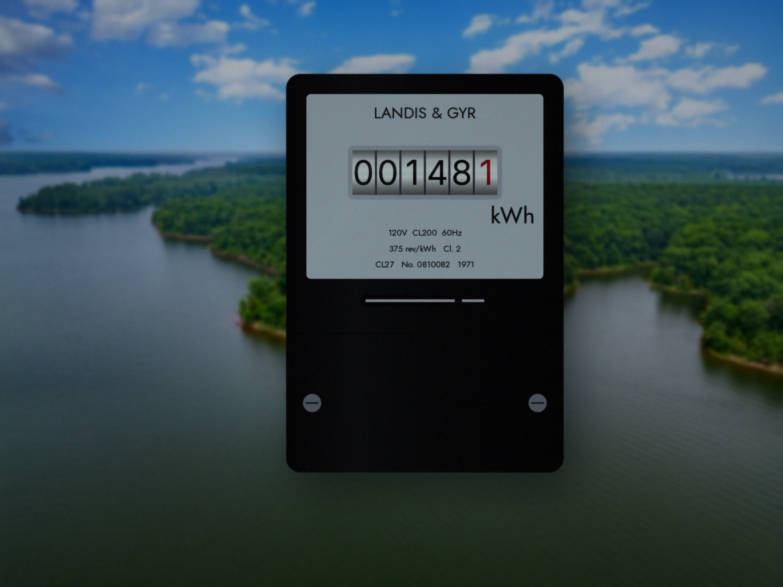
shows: 148.1 kWh
